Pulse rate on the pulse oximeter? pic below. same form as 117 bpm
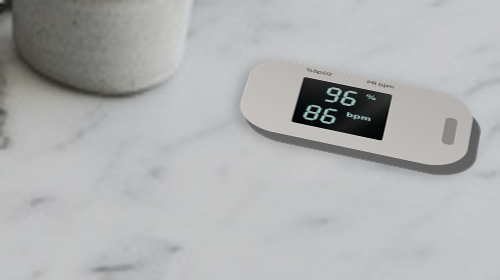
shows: 86 bpm
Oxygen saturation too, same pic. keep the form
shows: 96 %
